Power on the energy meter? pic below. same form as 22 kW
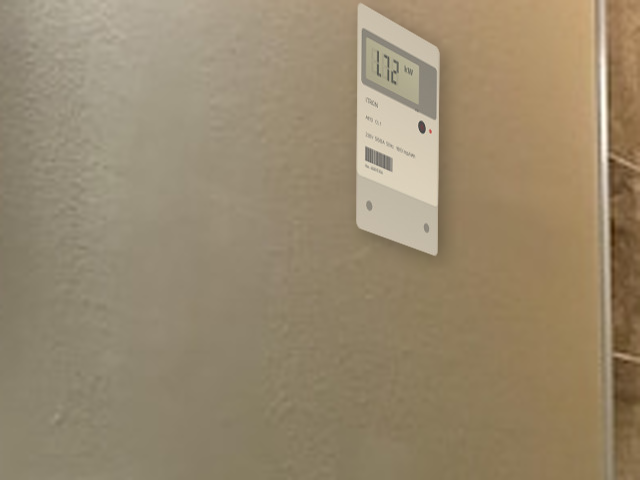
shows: 1.72 kW
